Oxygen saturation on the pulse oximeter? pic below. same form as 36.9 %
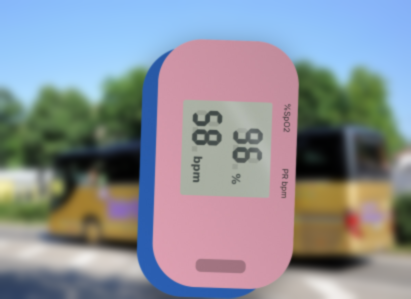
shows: 96 %
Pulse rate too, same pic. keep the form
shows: 58 bpm
